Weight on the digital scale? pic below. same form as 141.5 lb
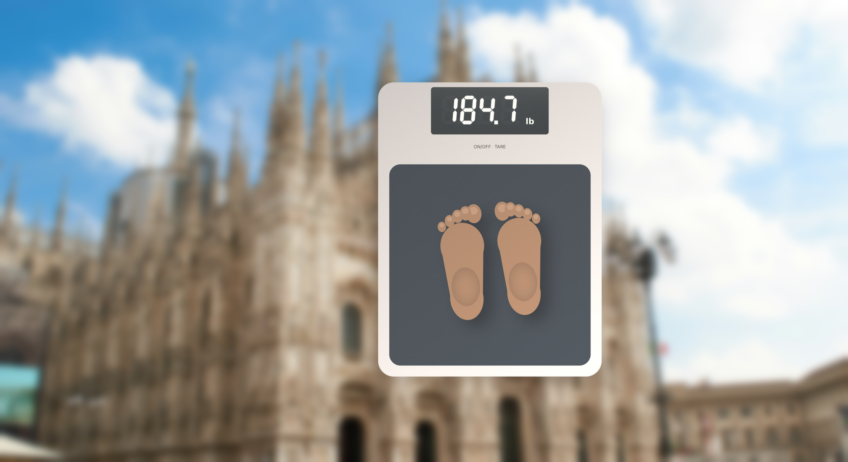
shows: 184.7 lb
